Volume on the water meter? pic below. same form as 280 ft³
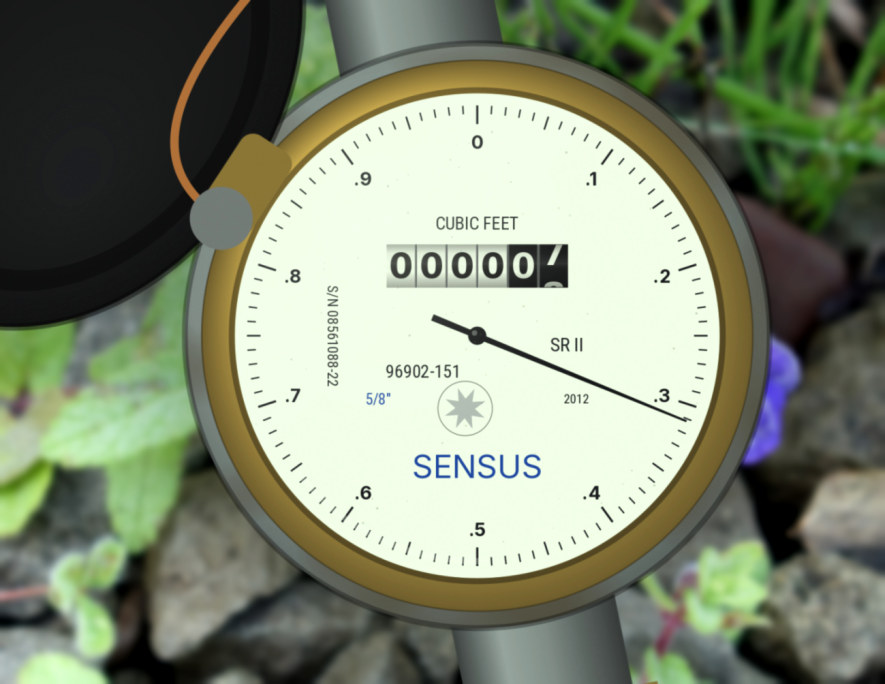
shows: 7.31 ft³
